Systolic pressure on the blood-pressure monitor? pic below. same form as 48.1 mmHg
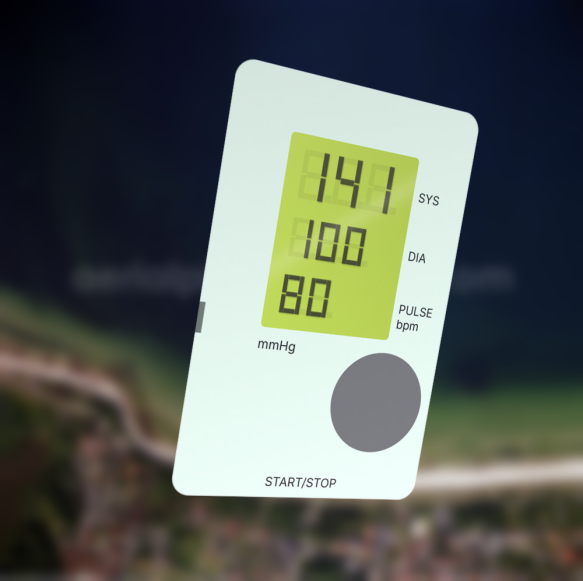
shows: 141 mmHg
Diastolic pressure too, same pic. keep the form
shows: 100 mmHg
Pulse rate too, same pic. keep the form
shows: 80 bpm
